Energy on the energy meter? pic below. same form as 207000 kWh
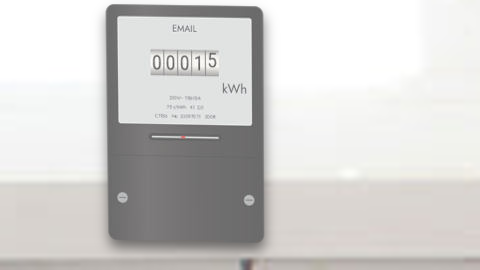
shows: 15 kWh
